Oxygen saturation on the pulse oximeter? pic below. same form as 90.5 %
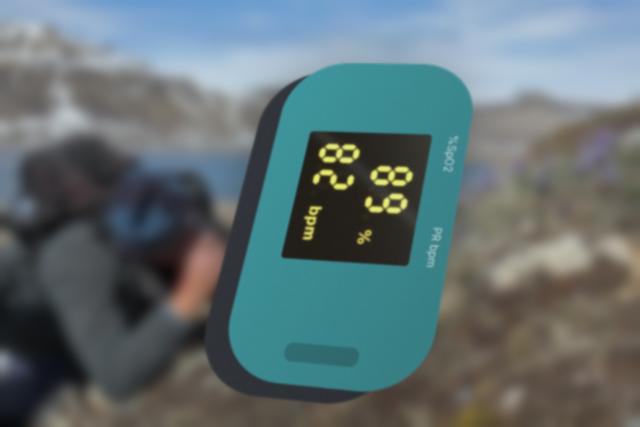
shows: 89 %
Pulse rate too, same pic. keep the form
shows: 82 bpm
